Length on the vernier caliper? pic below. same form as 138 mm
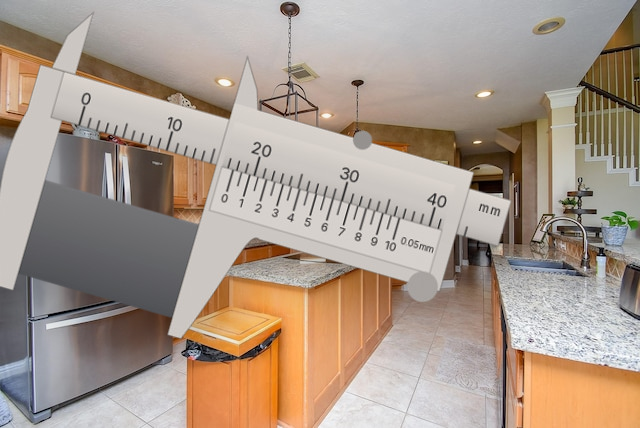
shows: 17.6 mm
